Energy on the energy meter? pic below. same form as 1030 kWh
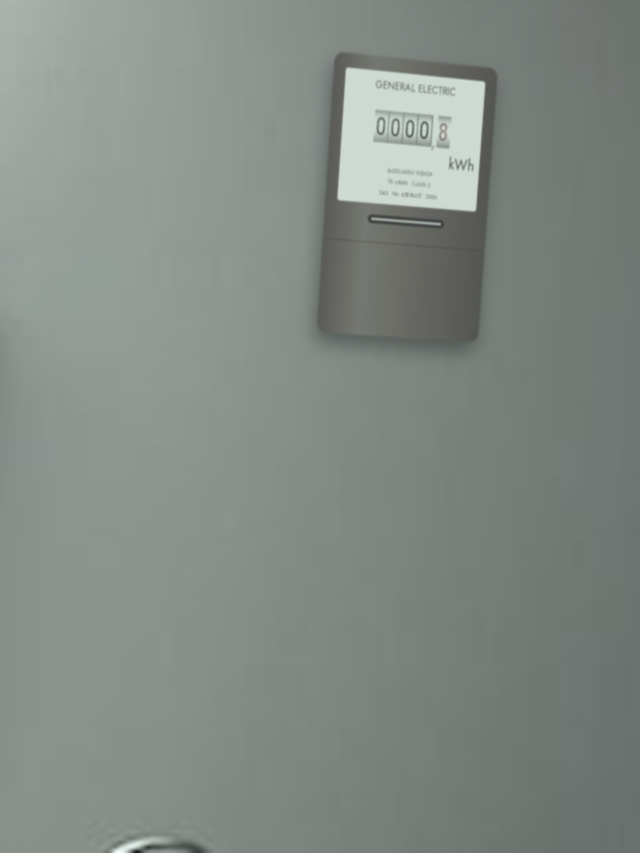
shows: 0.8 kWh
